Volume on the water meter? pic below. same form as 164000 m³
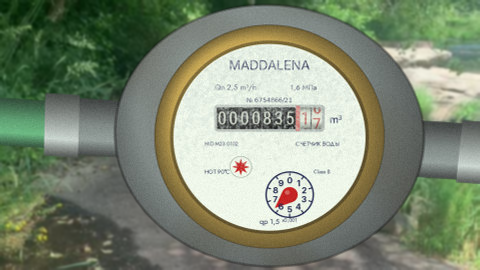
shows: 835.166 m³
